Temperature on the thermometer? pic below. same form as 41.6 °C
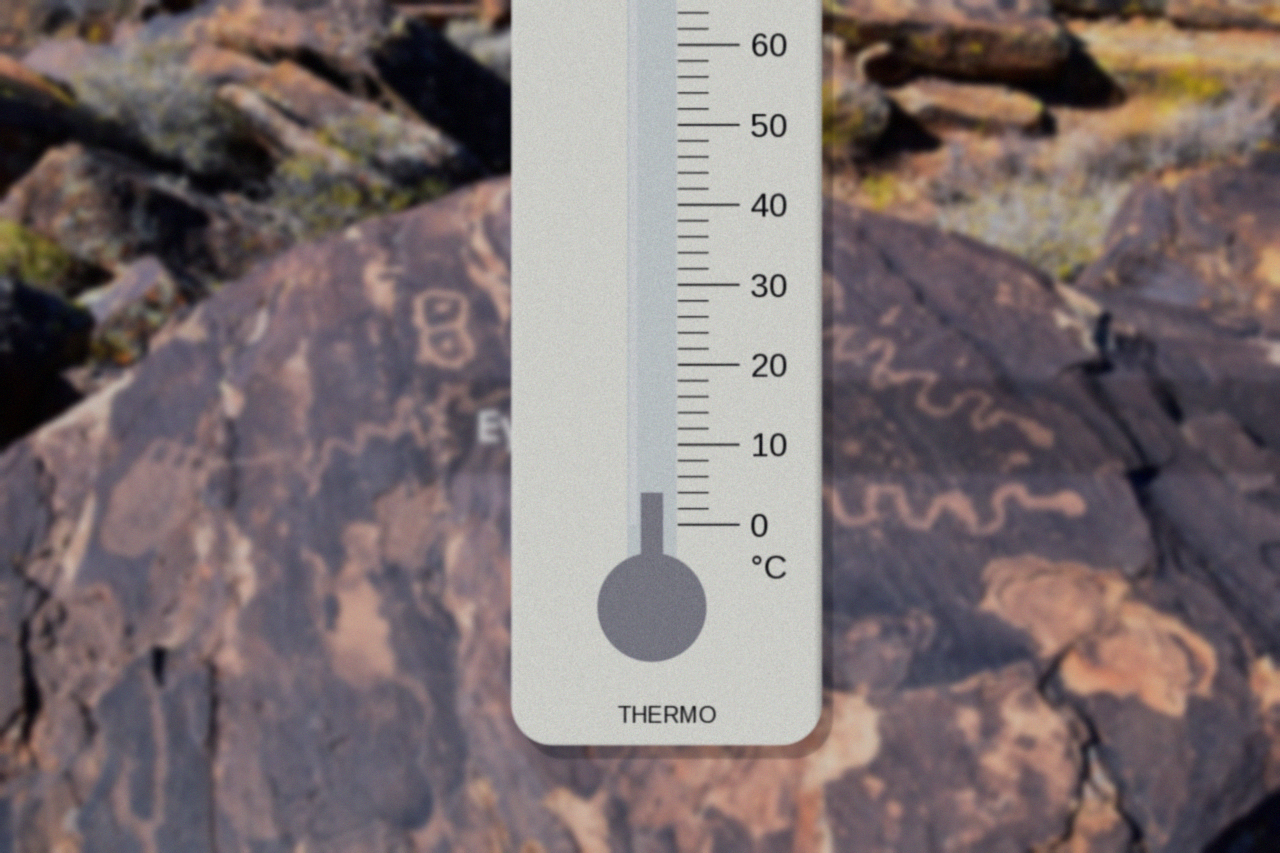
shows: 4 °C
